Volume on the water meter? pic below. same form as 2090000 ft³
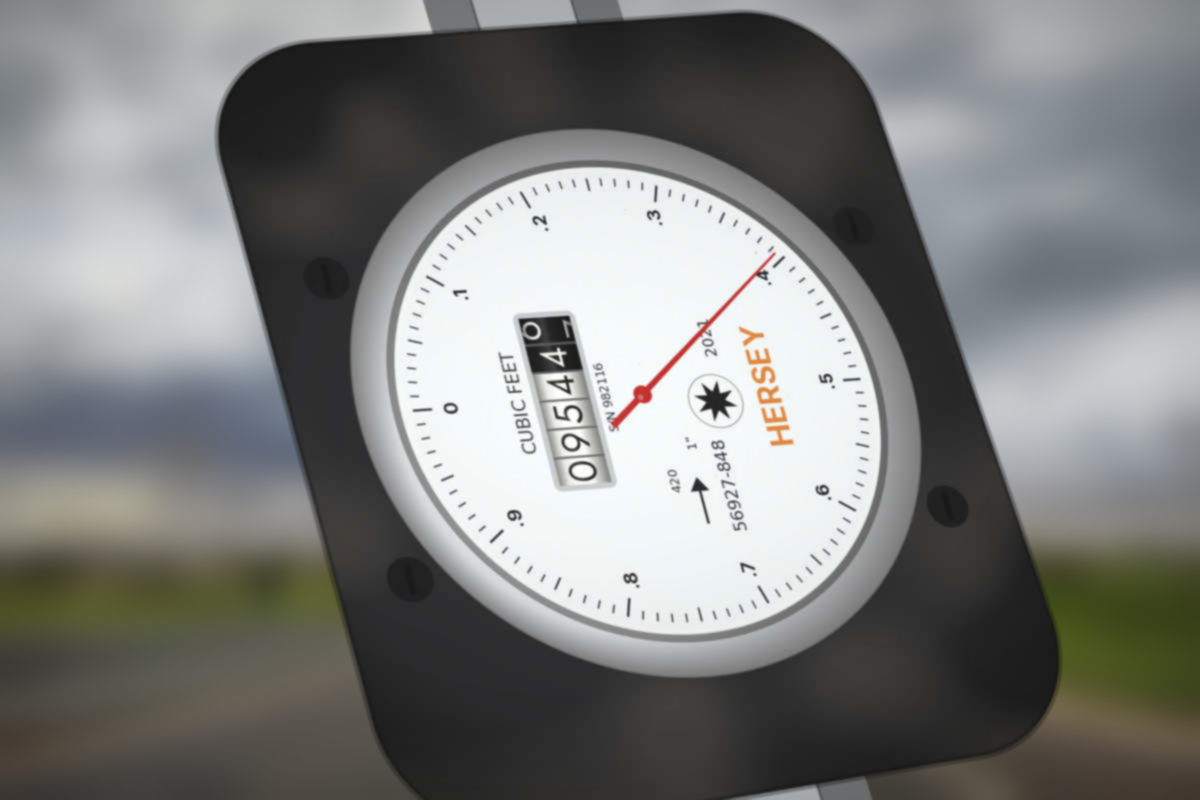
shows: 95446.39 ft³
